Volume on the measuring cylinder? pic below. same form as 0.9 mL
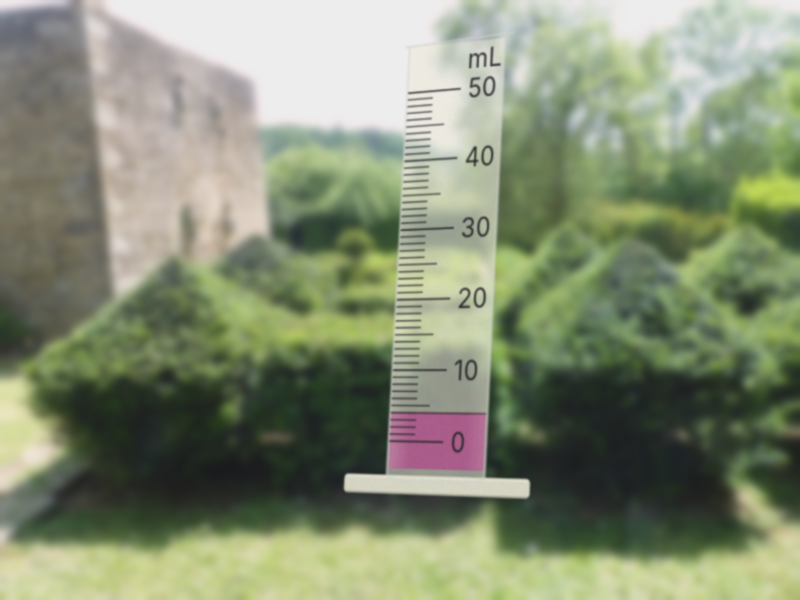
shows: 4 mL
